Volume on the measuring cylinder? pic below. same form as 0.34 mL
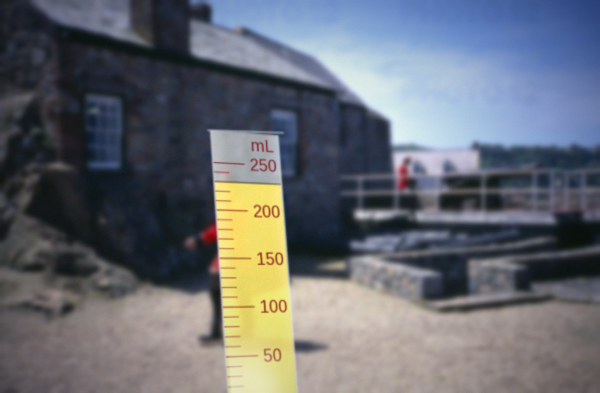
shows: 230 mL
